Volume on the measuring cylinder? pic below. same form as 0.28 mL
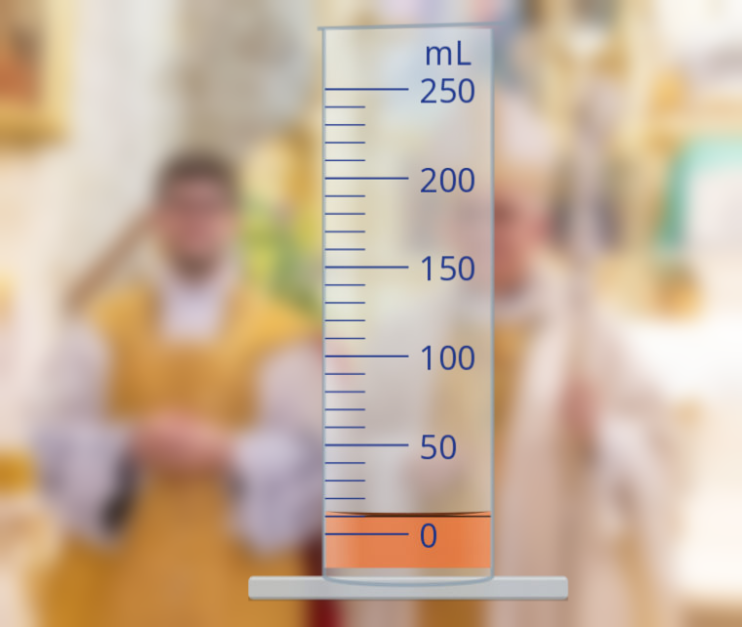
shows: 10 mL
